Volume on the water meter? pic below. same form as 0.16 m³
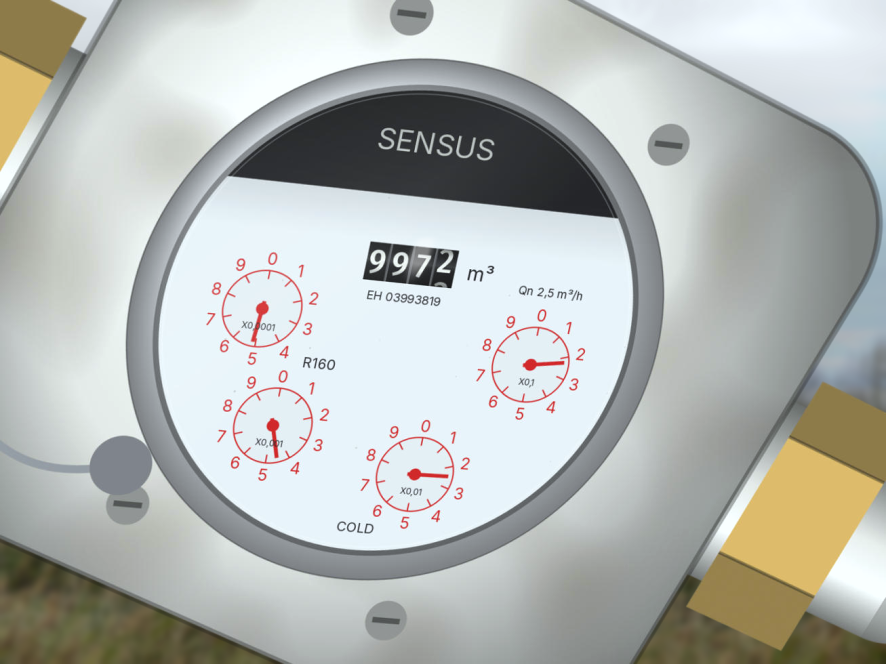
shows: 9972.2245 m³
